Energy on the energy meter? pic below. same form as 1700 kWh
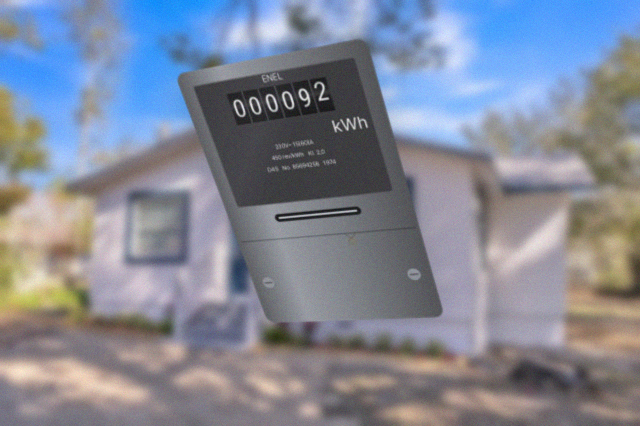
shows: 92 kWh
